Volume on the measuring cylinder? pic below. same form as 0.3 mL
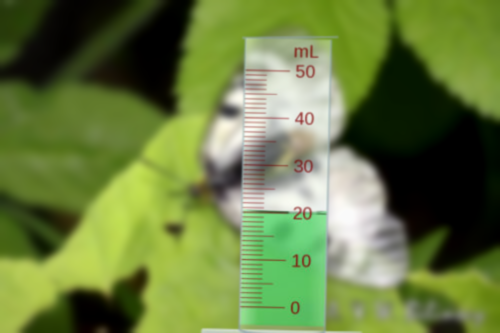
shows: 20 mL
